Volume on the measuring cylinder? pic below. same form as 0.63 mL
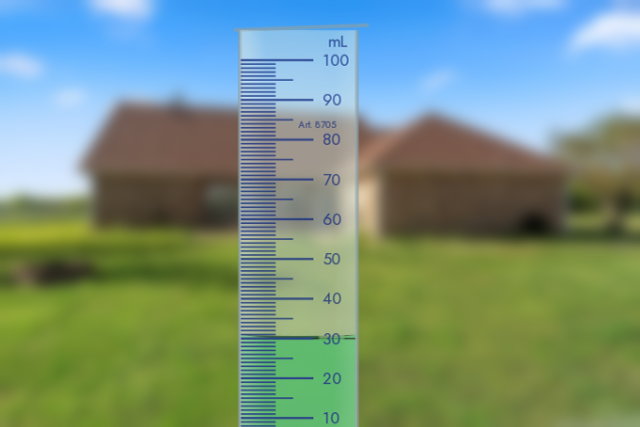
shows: 30 mL
